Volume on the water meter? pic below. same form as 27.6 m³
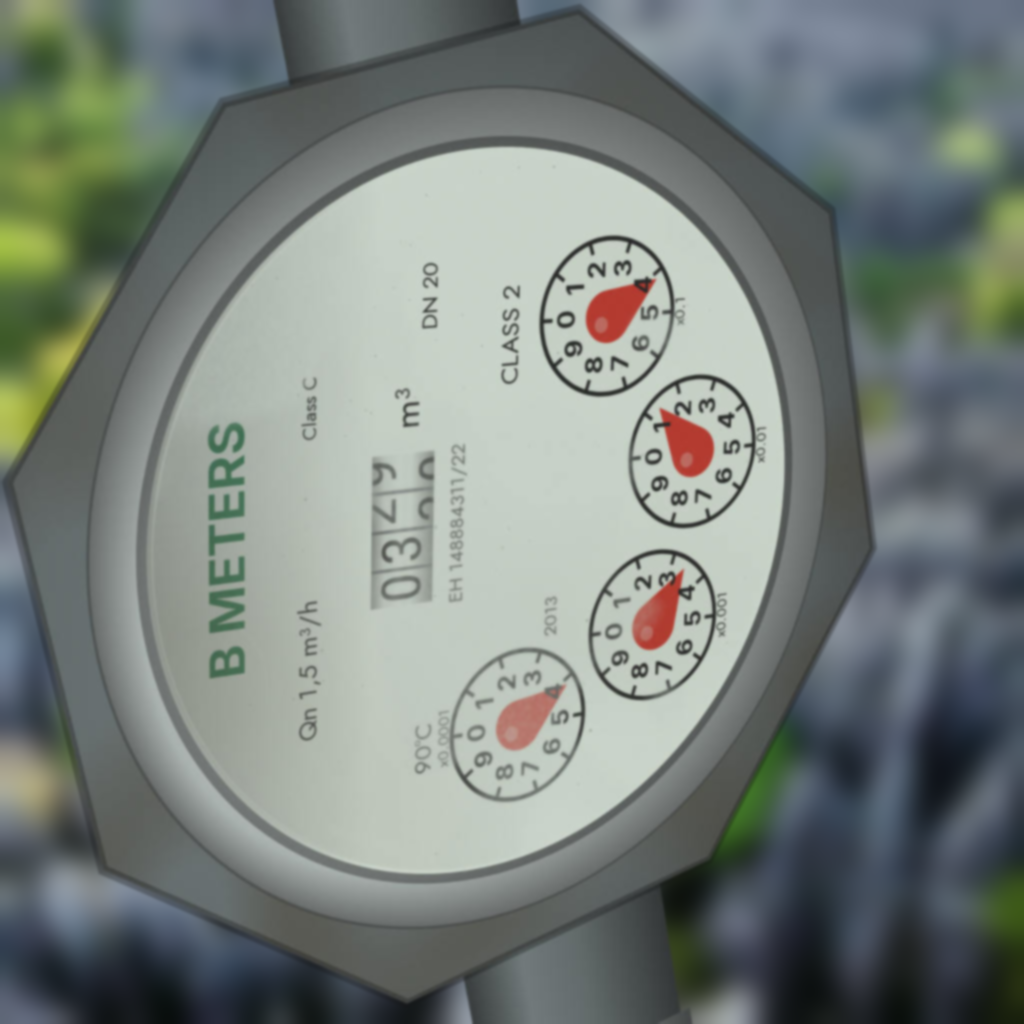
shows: 329.4134 m³
